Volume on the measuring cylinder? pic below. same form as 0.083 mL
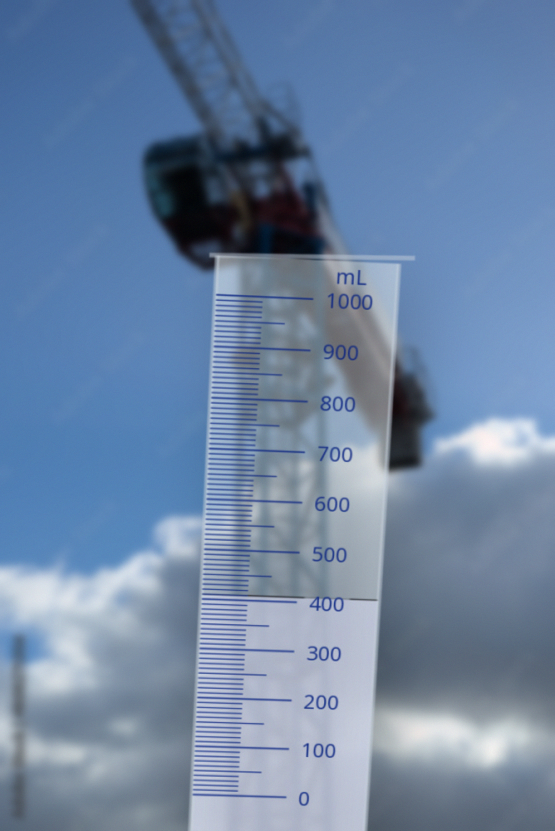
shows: 410 mL
